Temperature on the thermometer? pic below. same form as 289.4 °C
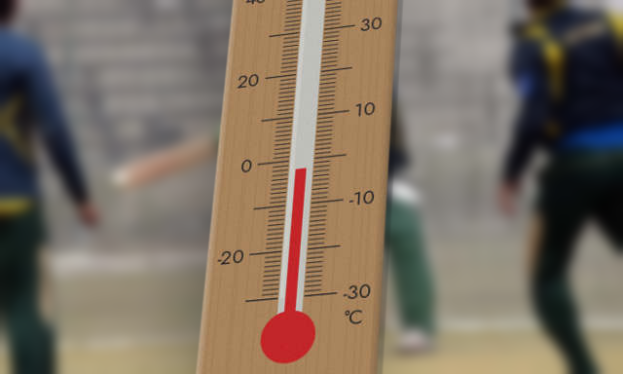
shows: -2 °C
